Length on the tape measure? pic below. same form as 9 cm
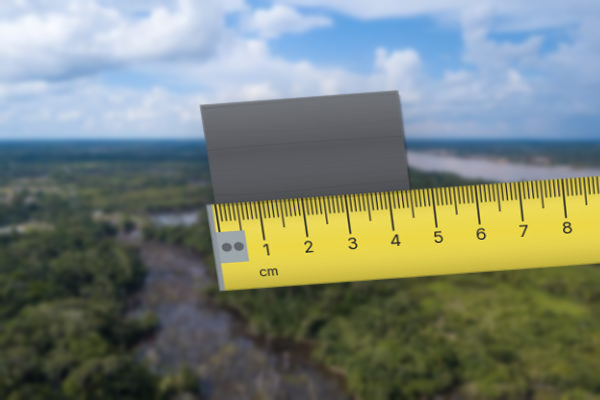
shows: 4.5 cm
